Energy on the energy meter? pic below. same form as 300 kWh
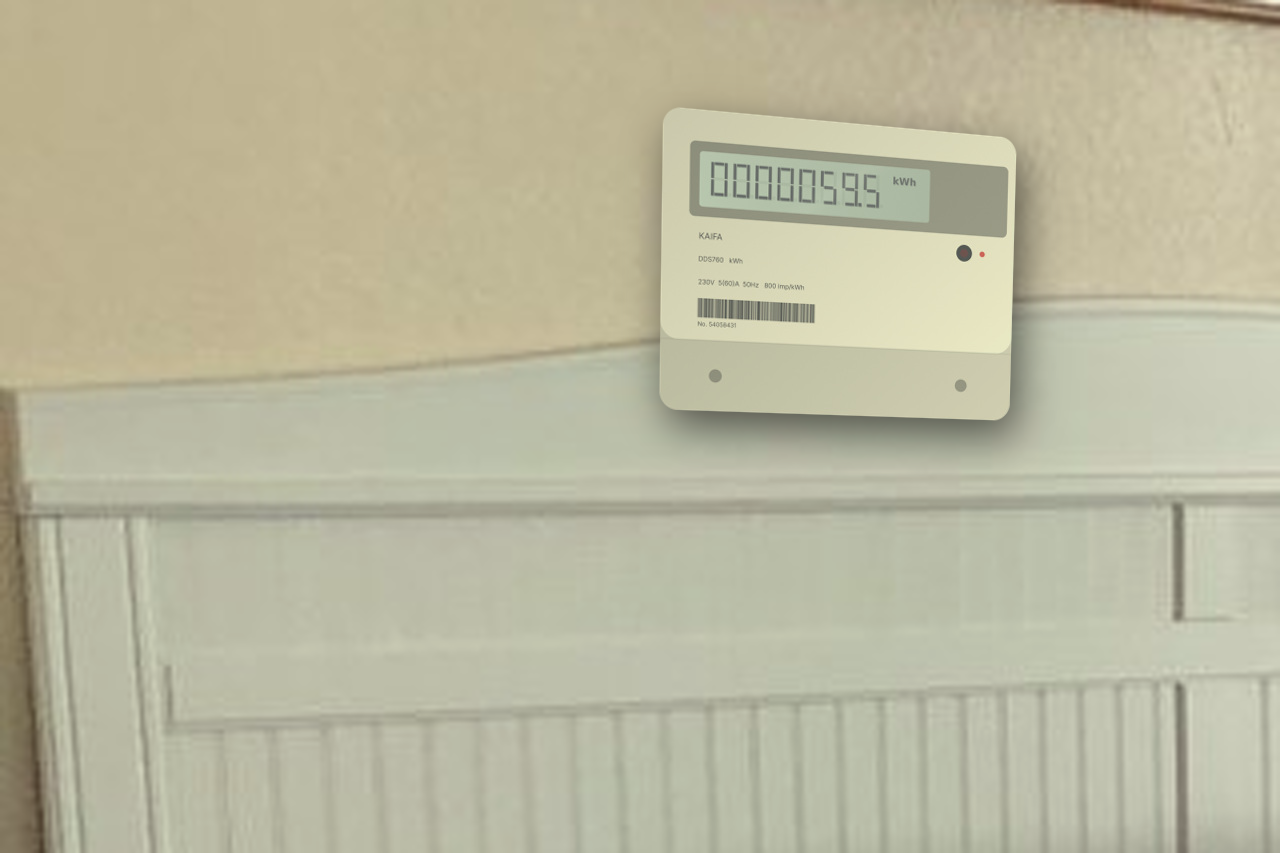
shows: 59.5 kWh
